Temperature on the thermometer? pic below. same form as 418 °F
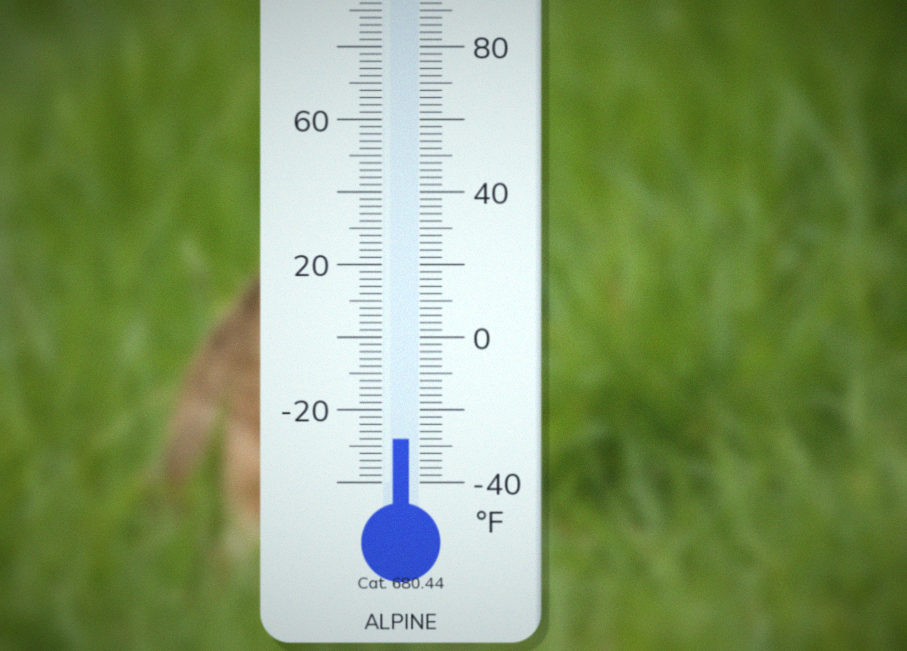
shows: -28 °F
